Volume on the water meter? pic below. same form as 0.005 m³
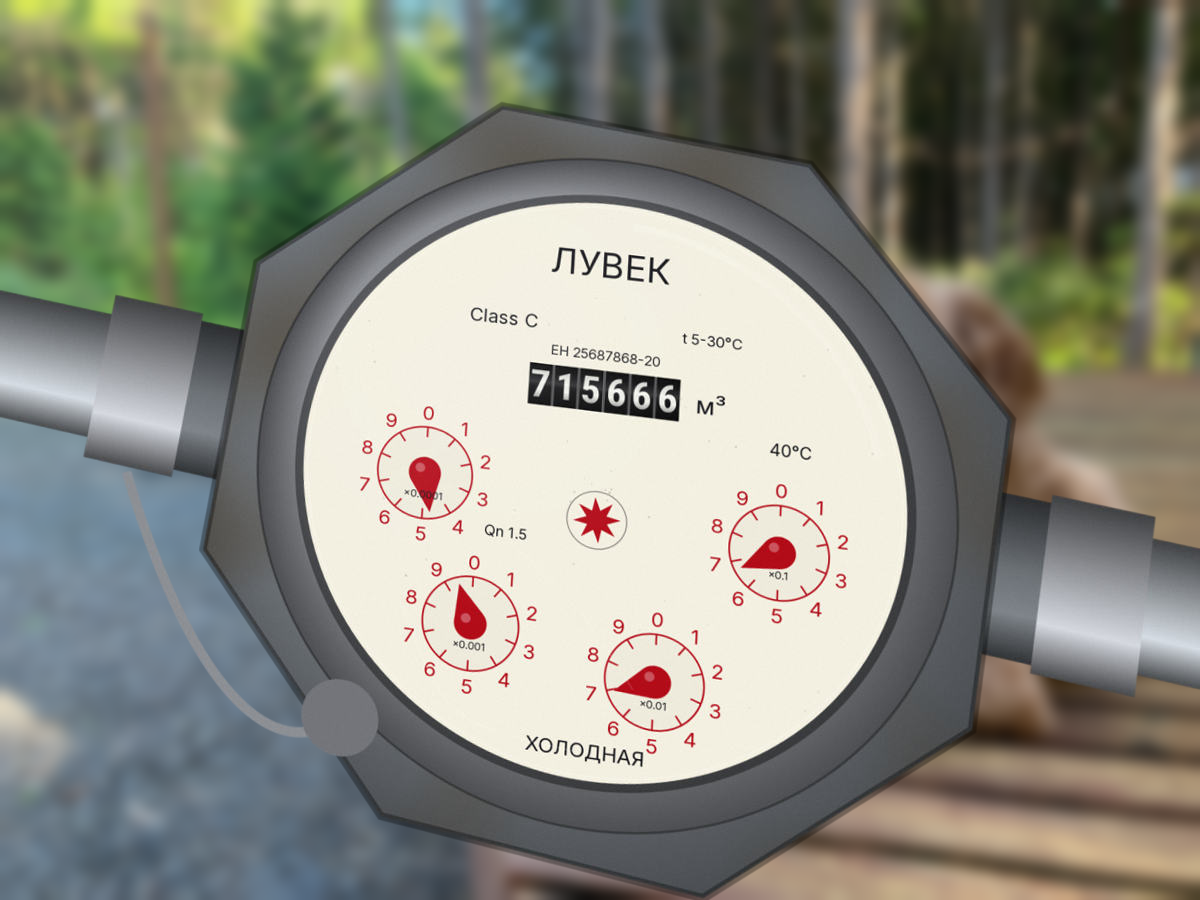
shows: 715666.6694 m³
